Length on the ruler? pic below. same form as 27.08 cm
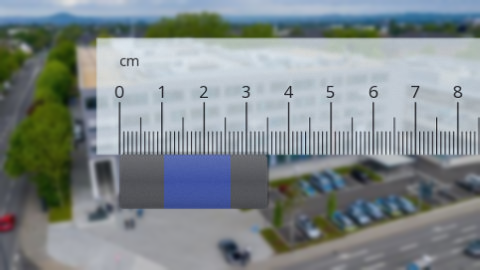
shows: 3.5 cm
